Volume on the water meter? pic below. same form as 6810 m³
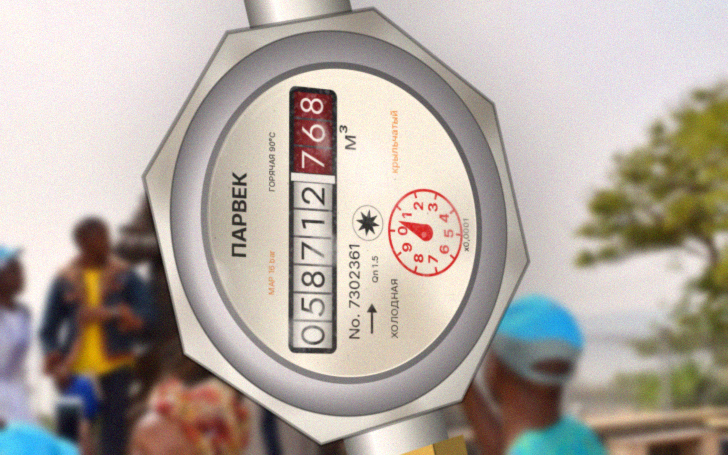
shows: 58712.7680 m³
